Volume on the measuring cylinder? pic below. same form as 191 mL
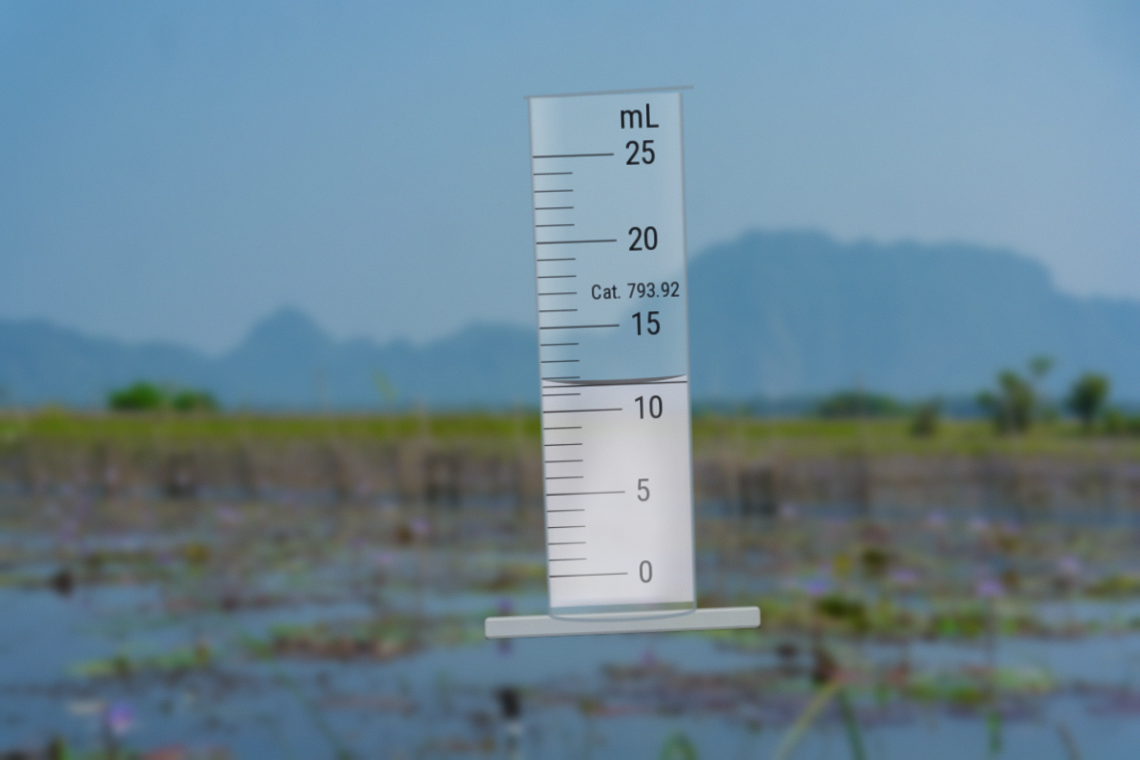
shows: 11.5 mL
